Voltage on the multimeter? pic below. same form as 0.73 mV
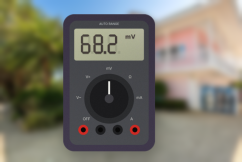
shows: 68.2 mV
